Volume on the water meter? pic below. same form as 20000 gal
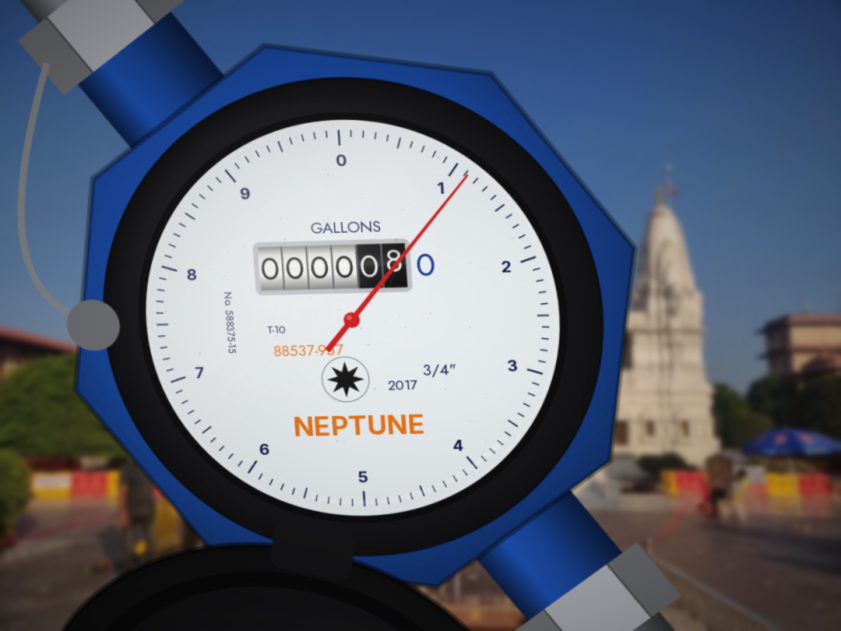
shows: 81.1 gal
